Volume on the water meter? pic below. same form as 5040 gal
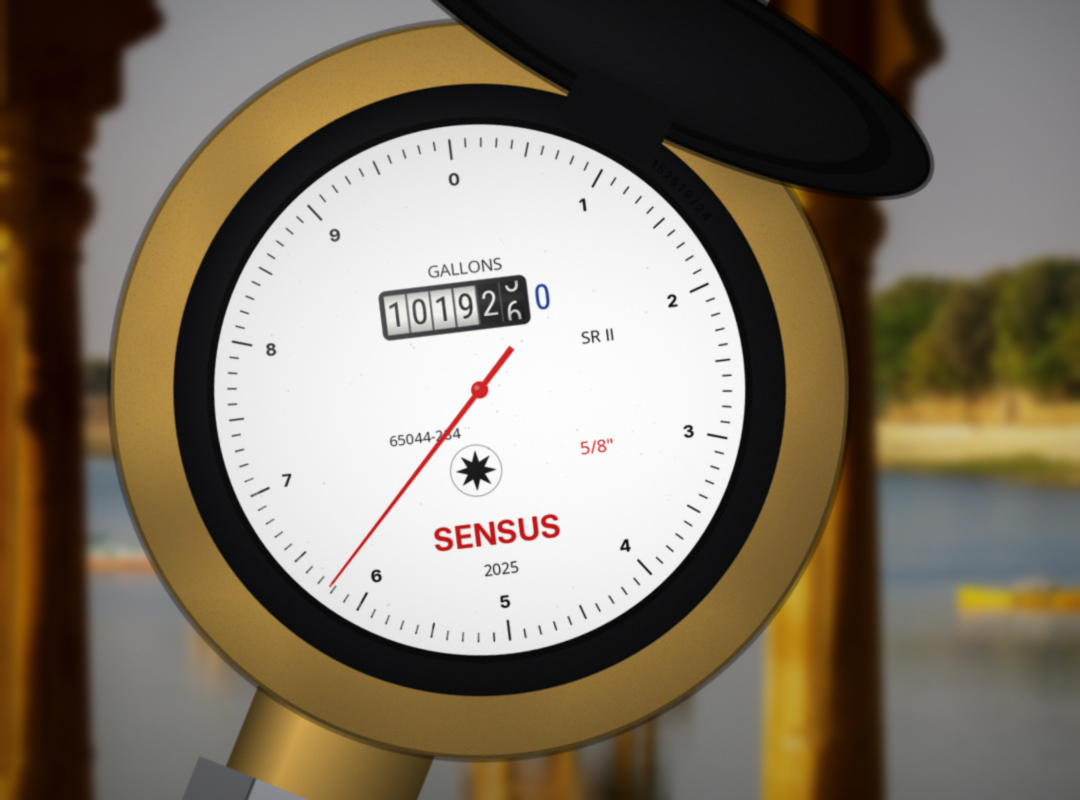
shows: 1019256.2 gal
